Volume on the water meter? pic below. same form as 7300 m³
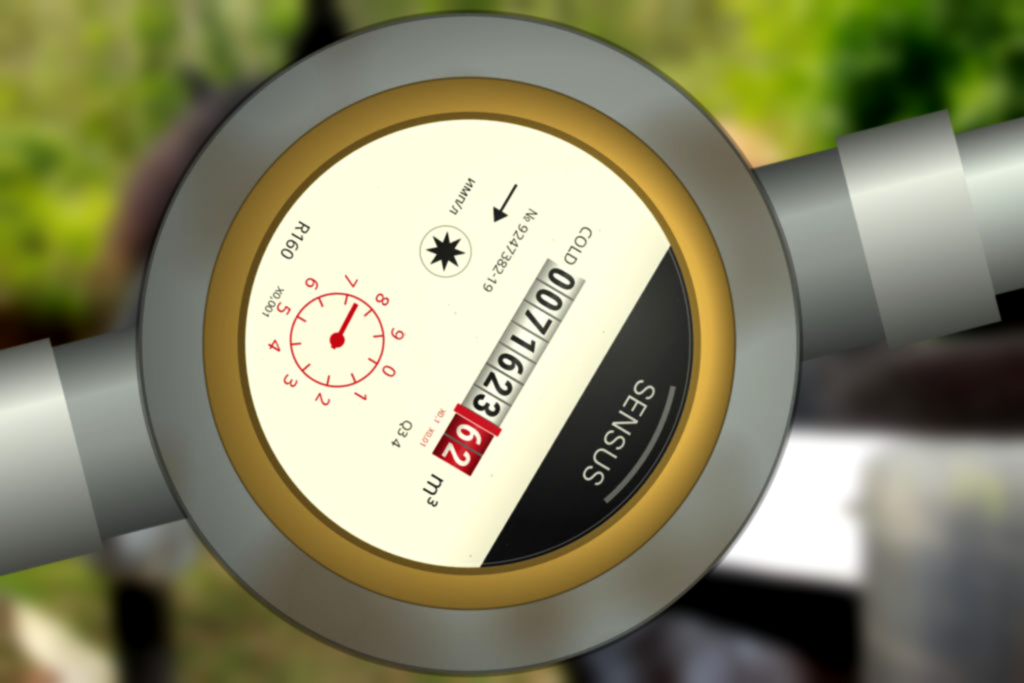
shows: 71623.627 m³
